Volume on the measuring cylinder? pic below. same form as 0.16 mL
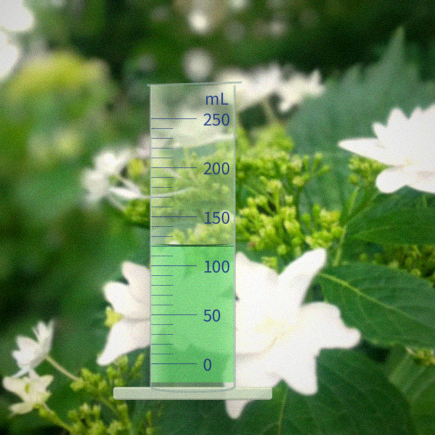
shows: 120 mL
